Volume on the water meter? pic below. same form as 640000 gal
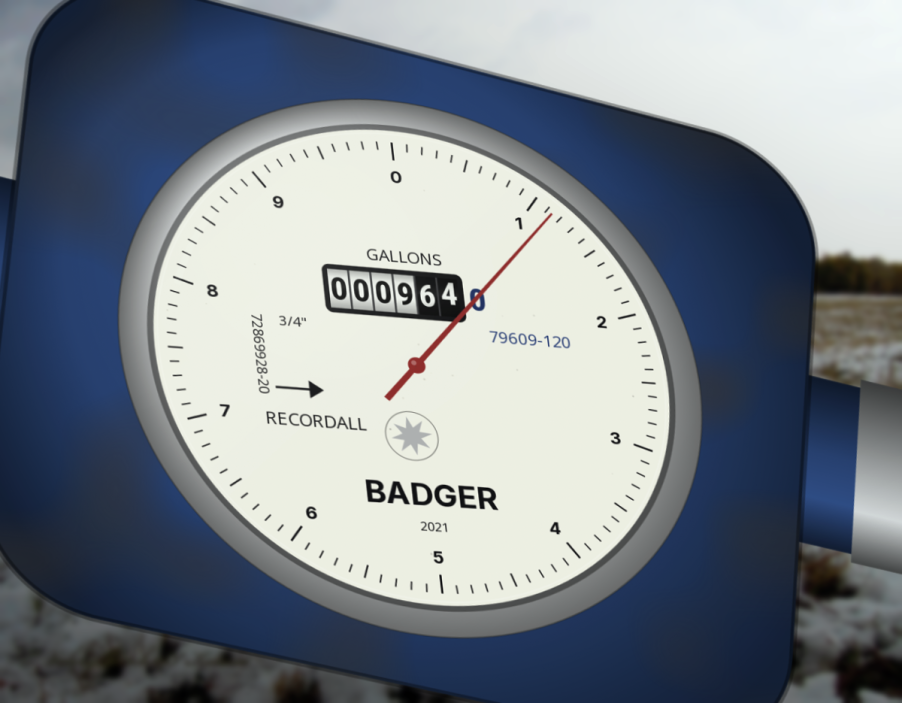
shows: 9641.1 gal
